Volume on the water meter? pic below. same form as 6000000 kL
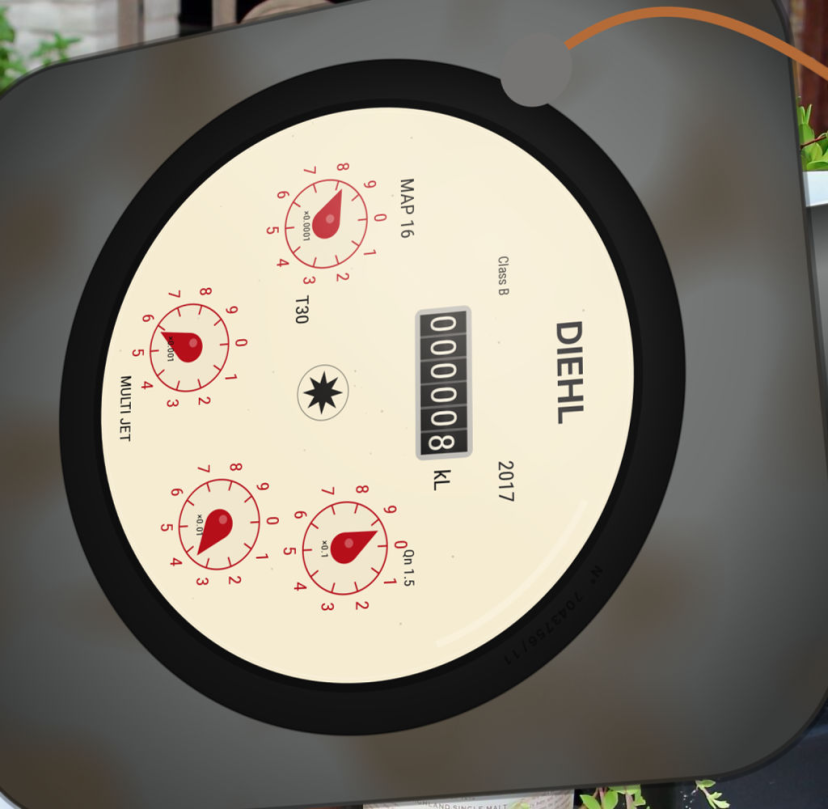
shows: 7.9358 kL
